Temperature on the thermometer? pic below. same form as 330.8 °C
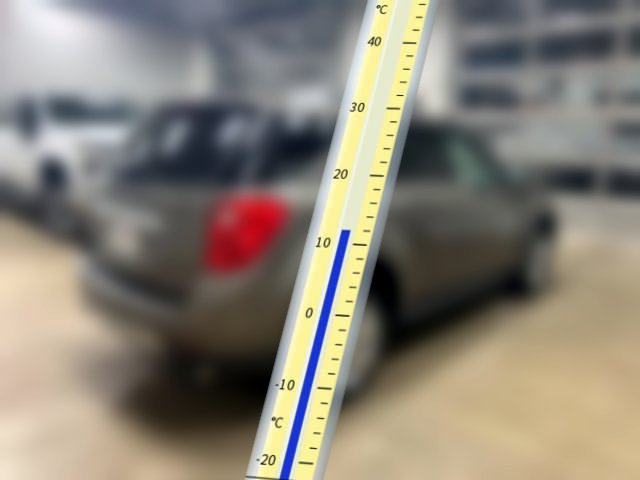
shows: 12 °C
